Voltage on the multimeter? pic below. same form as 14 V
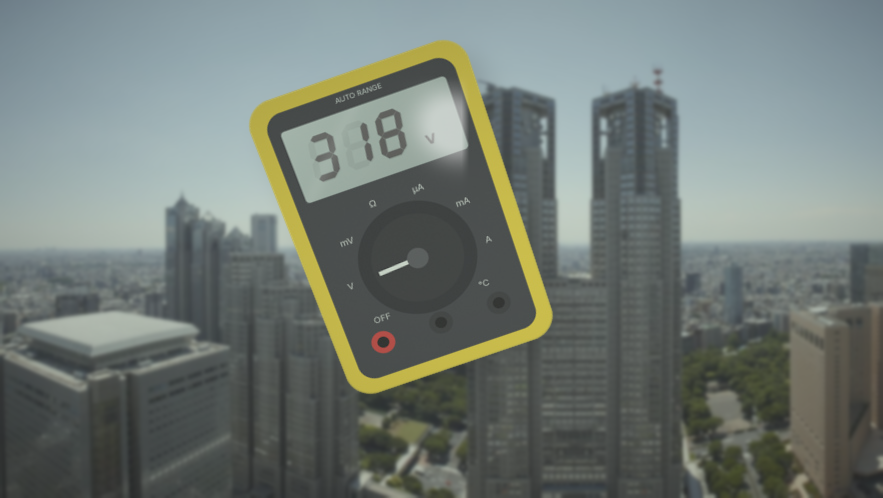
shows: 318 V
